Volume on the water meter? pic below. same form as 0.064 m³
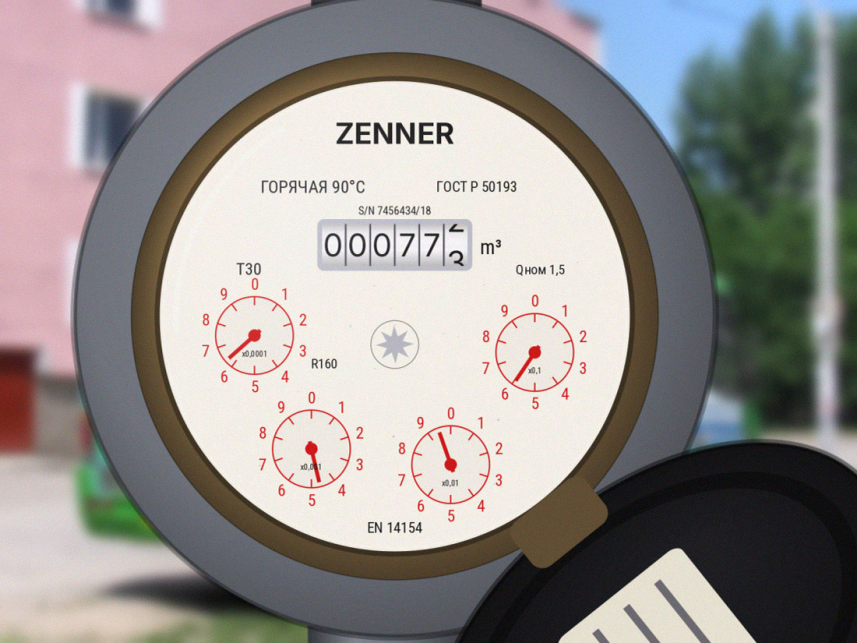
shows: 772.5946 m³
